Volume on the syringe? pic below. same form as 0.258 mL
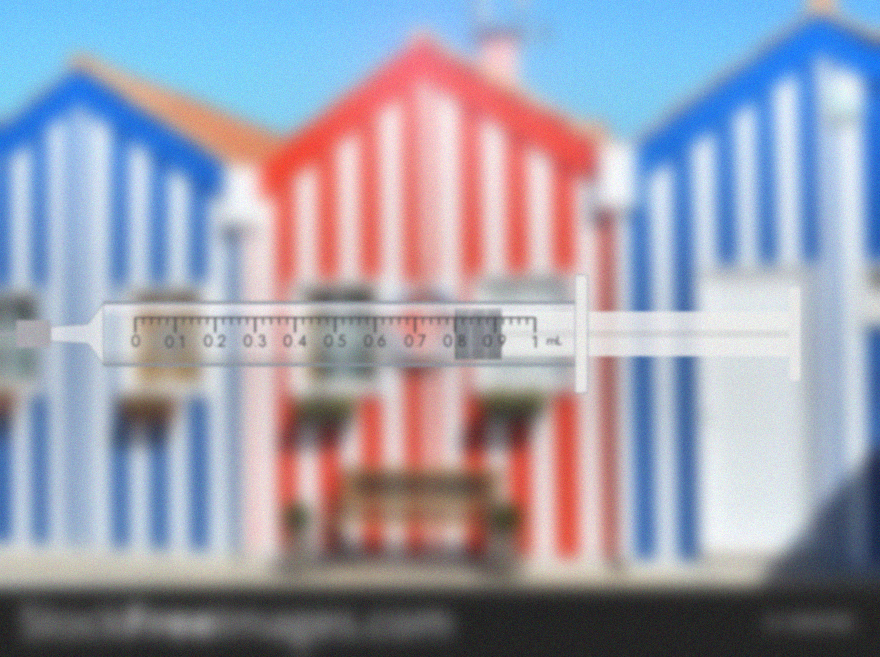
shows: 0.8 mL
